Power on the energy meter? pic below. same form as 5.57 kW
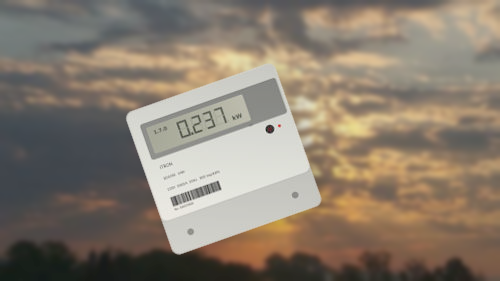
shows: 0.237 kW
